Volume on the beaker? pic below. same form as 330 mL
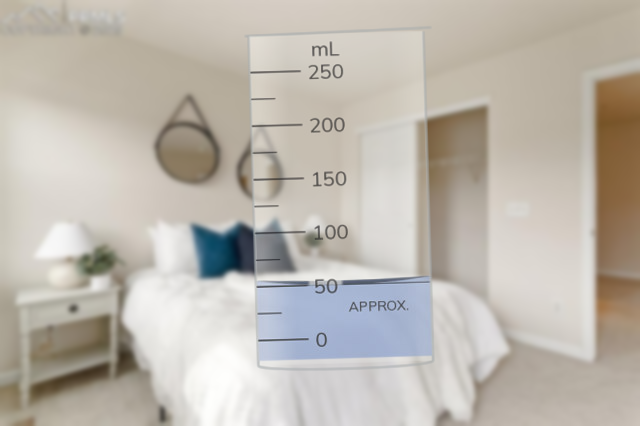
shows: 50 mL
